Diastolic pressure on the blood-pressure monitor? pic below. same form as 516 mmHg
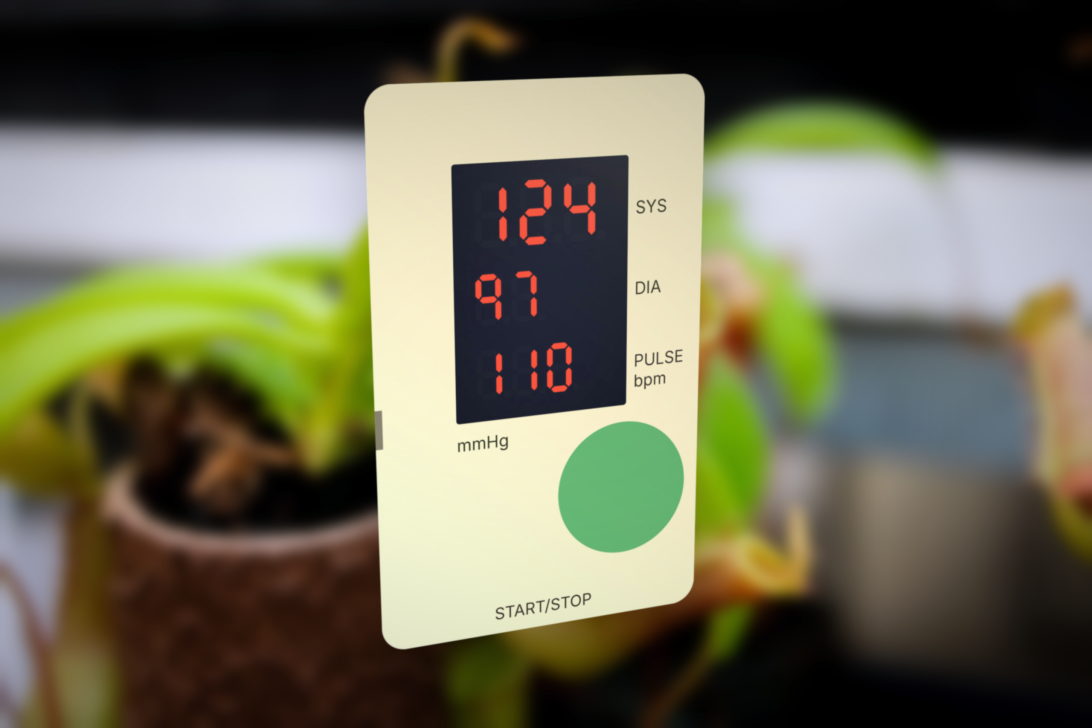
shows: 97 mmHg
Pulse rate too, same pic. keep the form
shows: 110 bpm
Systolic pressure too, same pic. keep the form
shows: 124 mmHg
